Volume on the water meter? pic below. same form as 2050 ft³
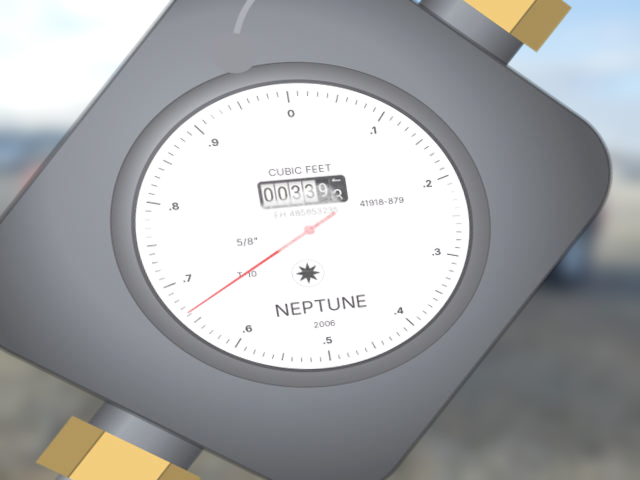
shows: 3392.66 ft³
